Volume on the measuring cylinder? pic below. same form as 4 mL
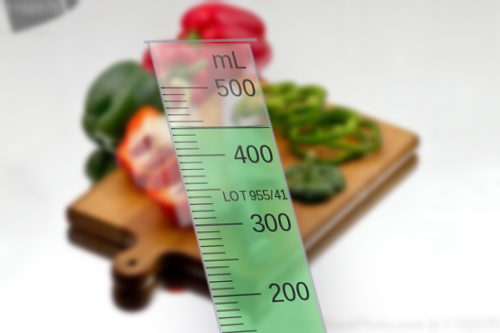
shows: 440 mL
